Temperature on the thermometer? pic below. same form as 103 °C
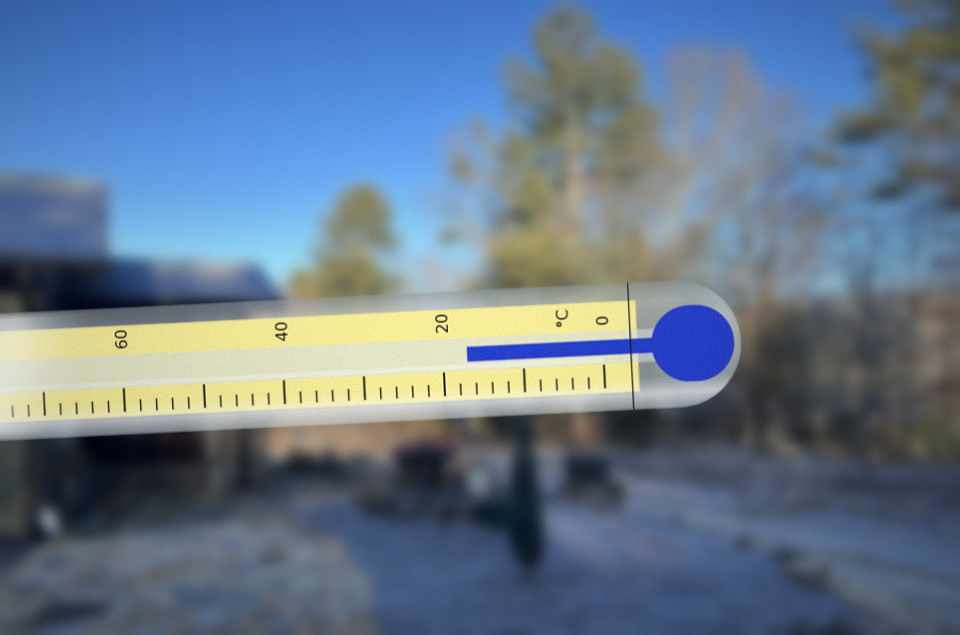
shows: 17 °C
